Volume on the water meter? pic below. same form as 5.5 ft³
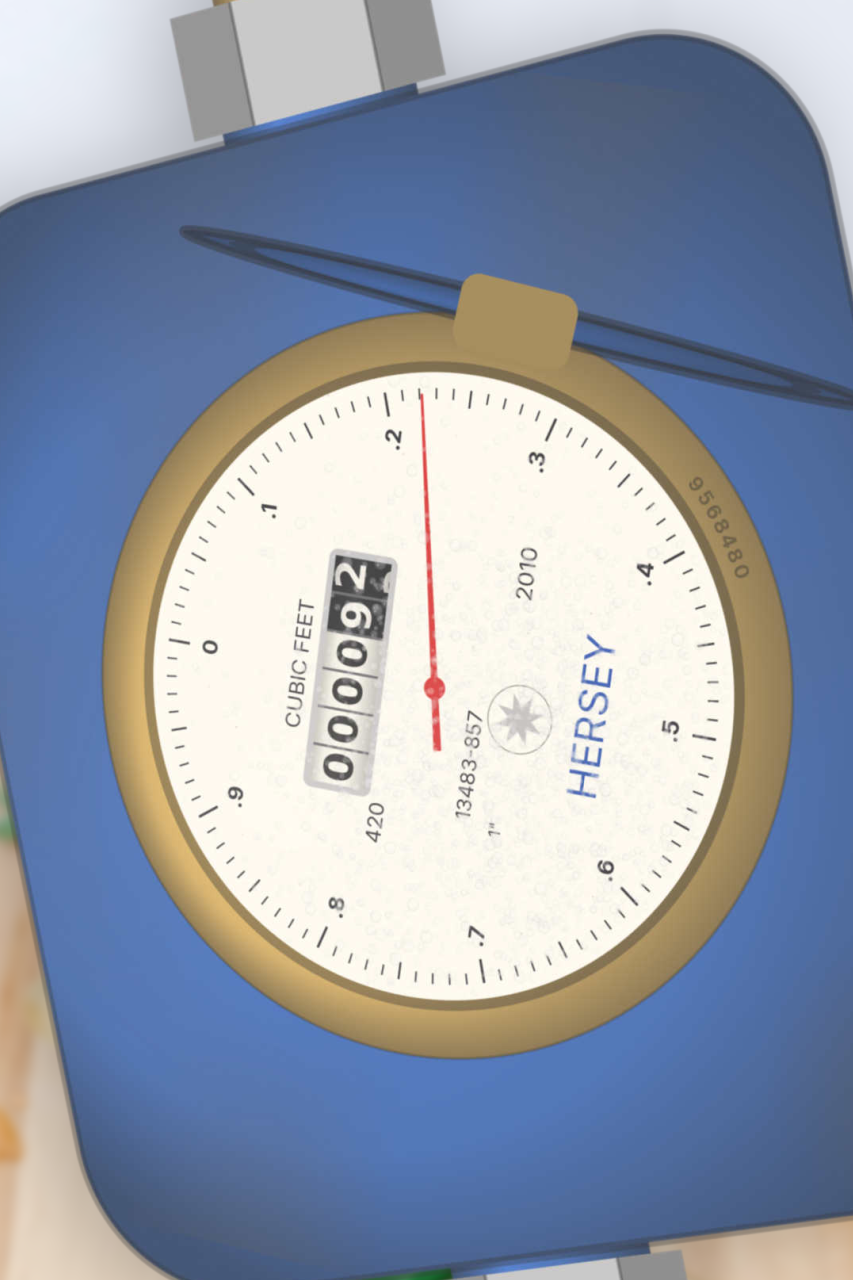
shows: 92.22 ft³
